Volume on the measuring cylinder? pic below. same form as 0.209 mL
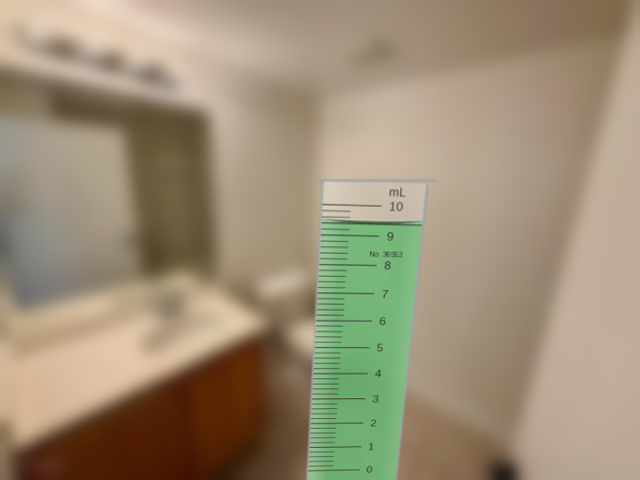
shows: 9.4 mL
